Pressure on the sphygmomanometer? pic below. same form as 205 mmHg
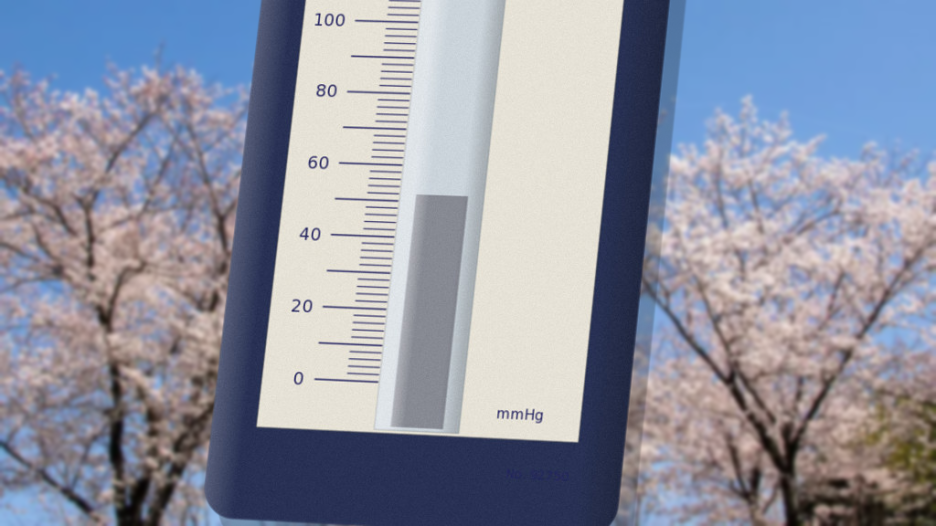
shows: 52 mmHg
